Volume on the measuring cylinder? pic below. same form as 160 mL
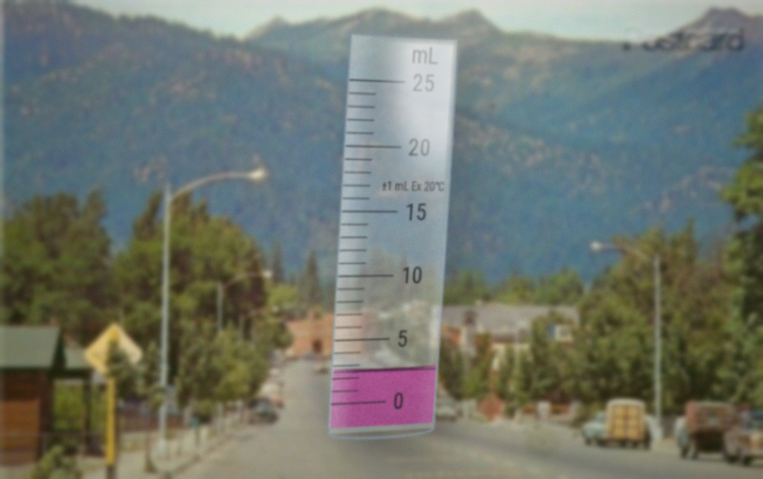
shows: 2.5 mL
